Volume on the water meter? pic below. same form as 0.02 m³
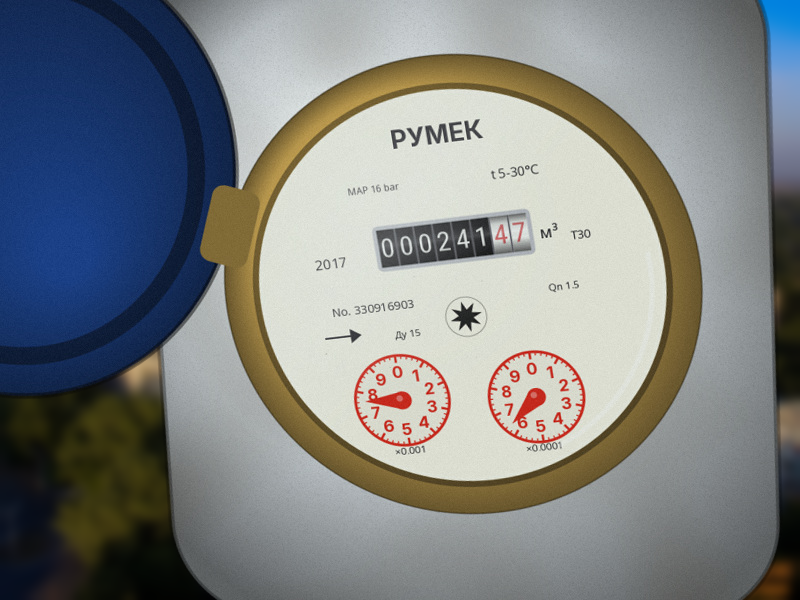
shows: 241.4776 m³
